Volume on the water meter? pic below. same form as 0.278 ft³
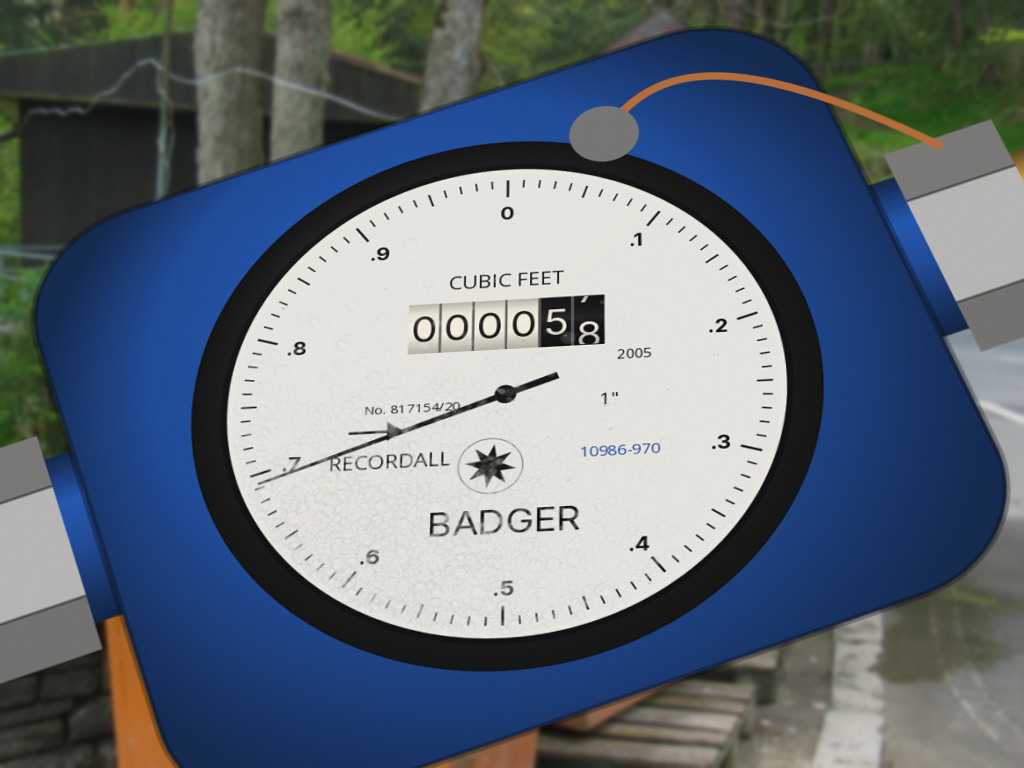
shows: 57.69 ft³
